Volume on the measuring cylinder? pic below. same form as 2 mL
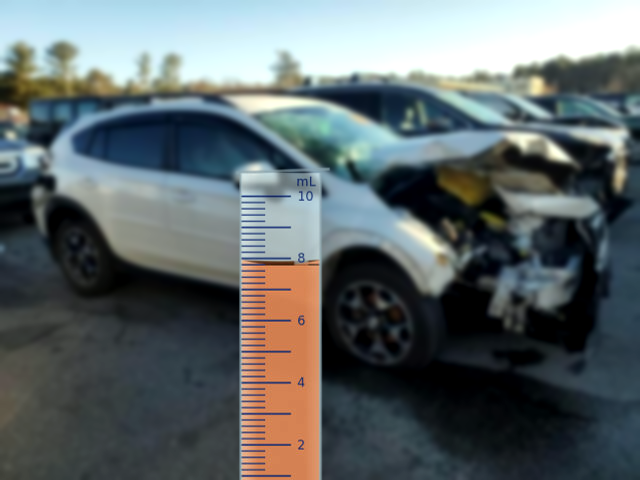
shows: 7.8 mL
